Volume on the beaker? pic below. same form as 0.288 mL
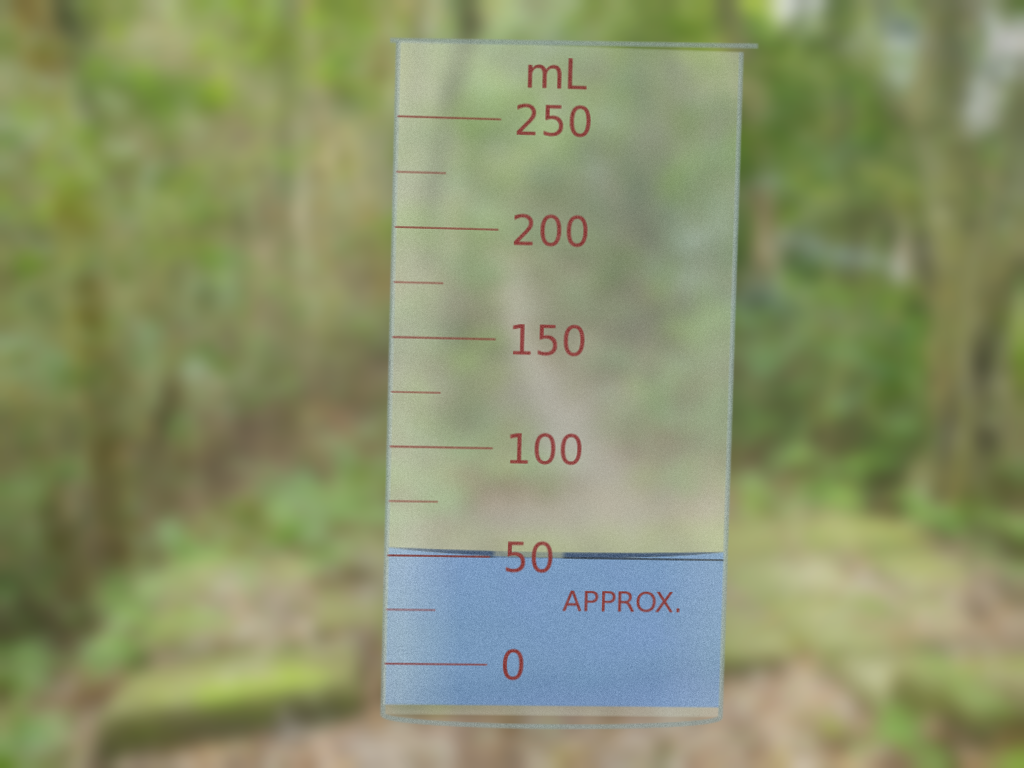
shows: 50 mL
